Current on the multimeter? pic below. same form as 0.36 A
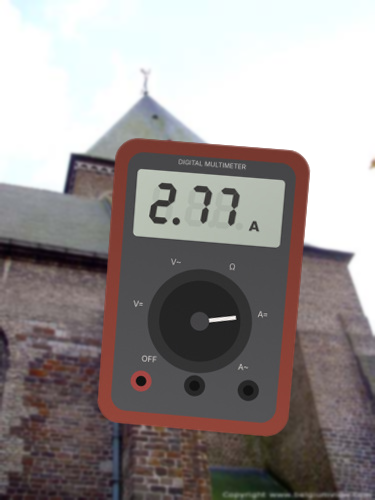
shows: 2.77 A
